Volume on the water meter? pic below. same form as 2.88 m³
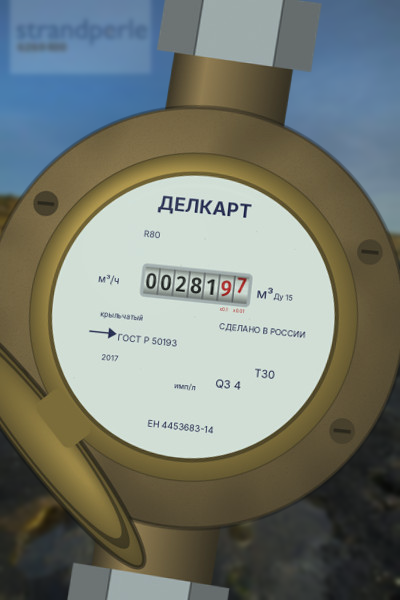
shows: 281.97 m³
